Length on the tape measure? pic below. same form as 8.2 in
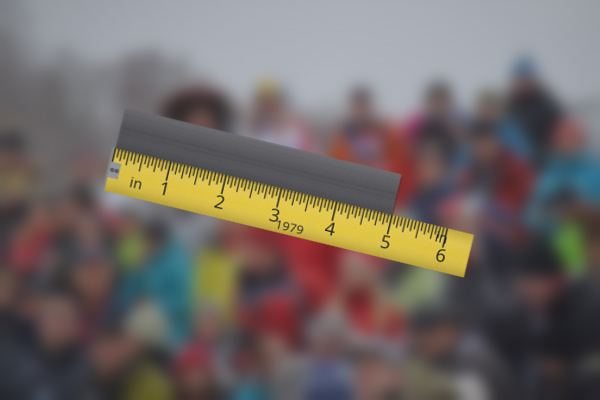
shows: 5 in
